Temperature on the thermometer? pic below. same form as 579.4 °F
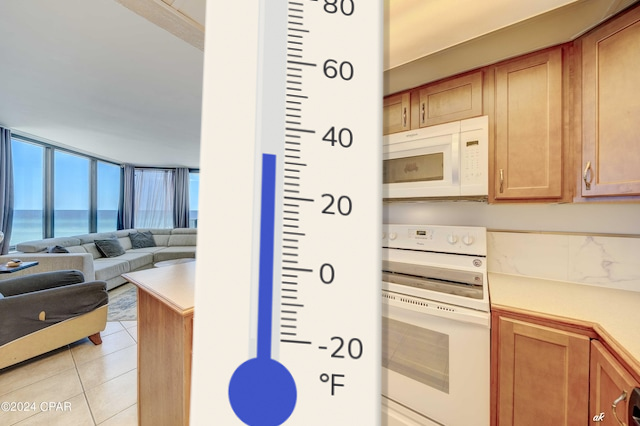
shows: 32 °F
